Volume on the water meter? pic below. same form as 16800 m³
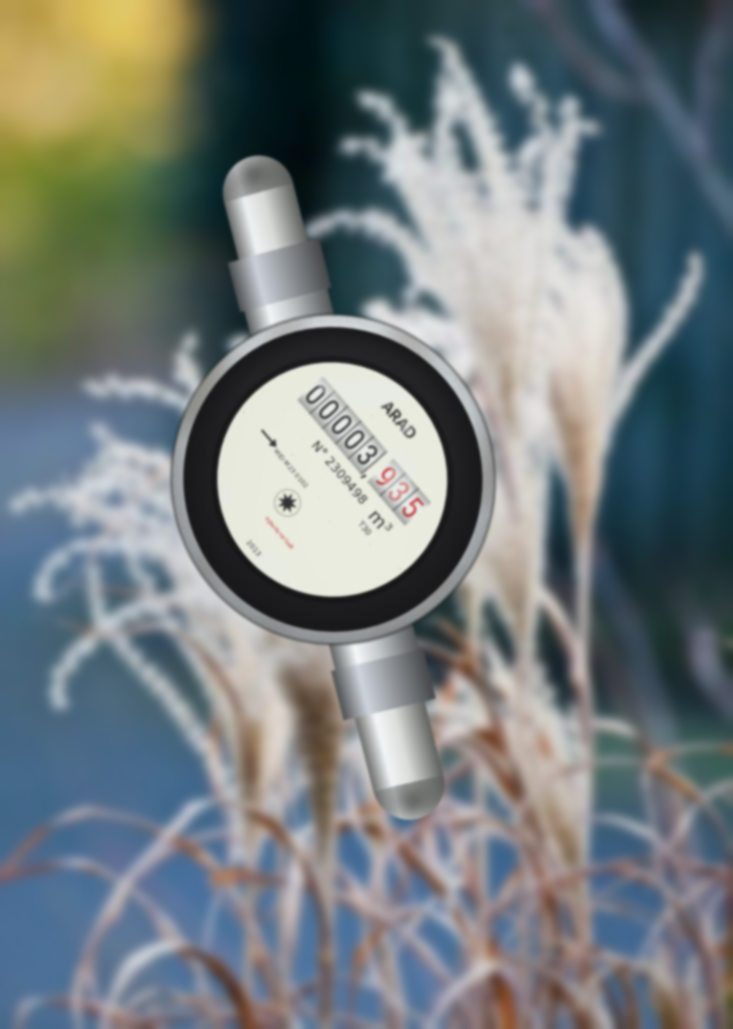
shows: 3.935 m³
